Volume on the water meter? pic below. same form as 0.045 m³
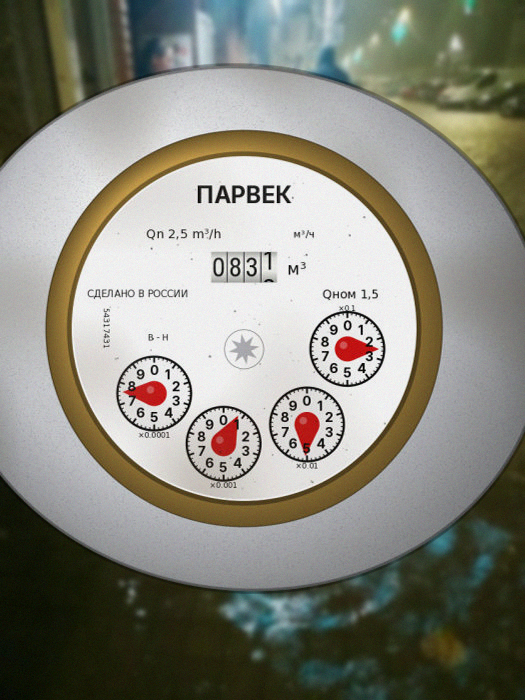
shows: 831.2507 m³
